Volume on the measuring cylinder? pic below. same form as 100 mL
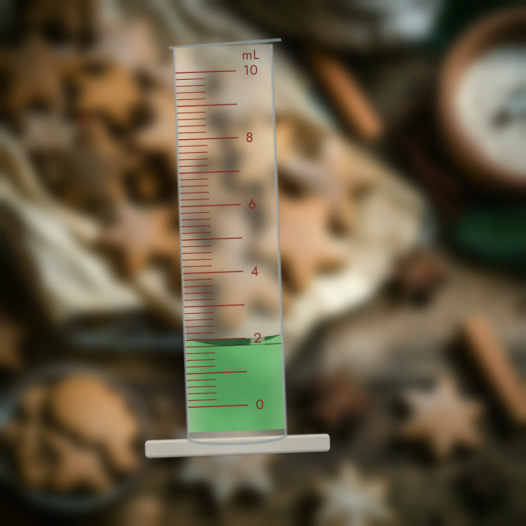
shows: 1.8 mL
